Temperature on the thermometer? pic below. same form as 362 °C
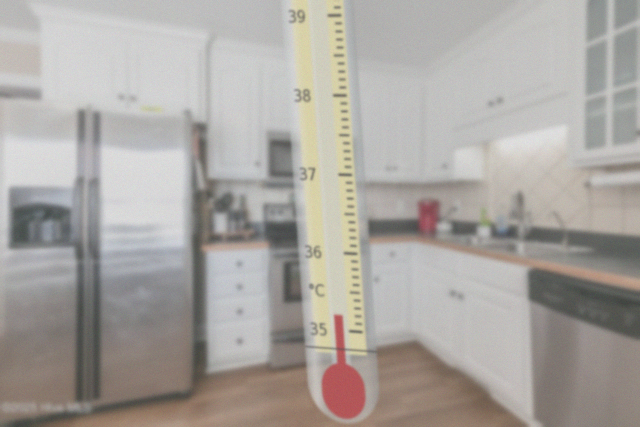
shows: 35.2 °C
